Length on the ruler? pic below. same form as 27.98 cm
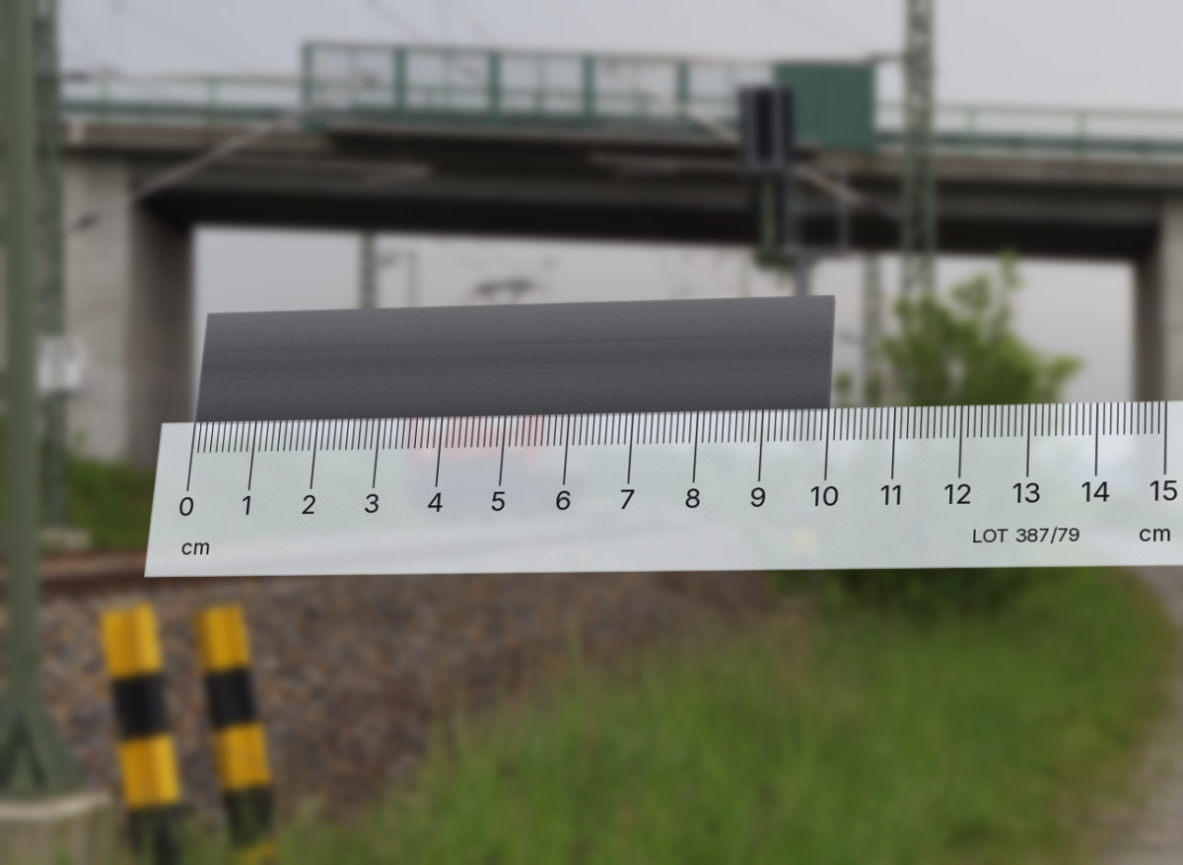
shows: 10 cm
